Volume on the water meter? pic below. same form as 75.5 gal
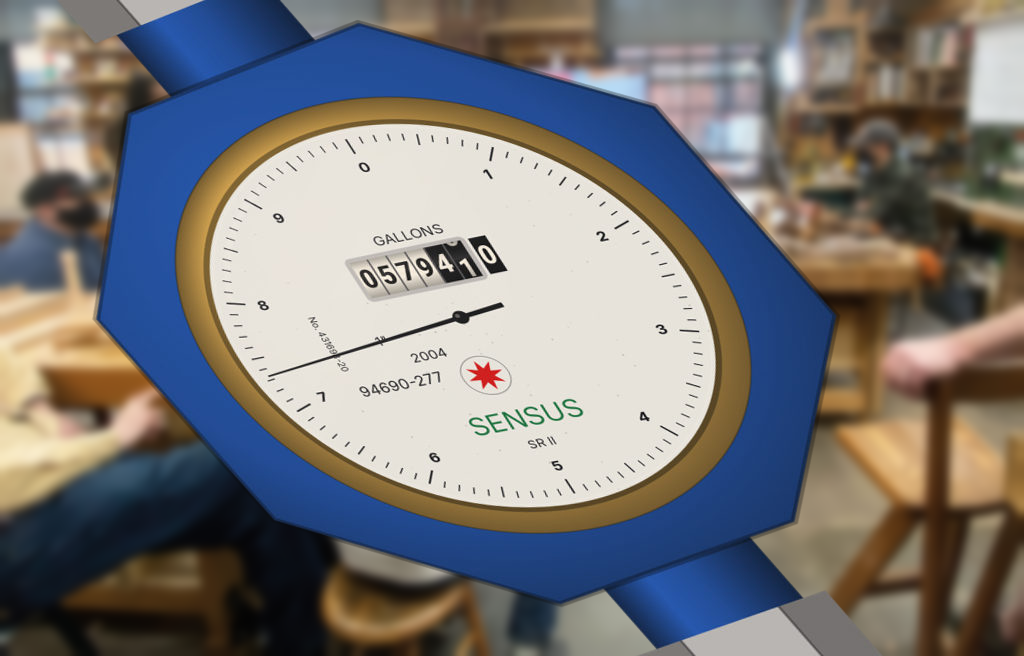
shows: 579407.3 gal
